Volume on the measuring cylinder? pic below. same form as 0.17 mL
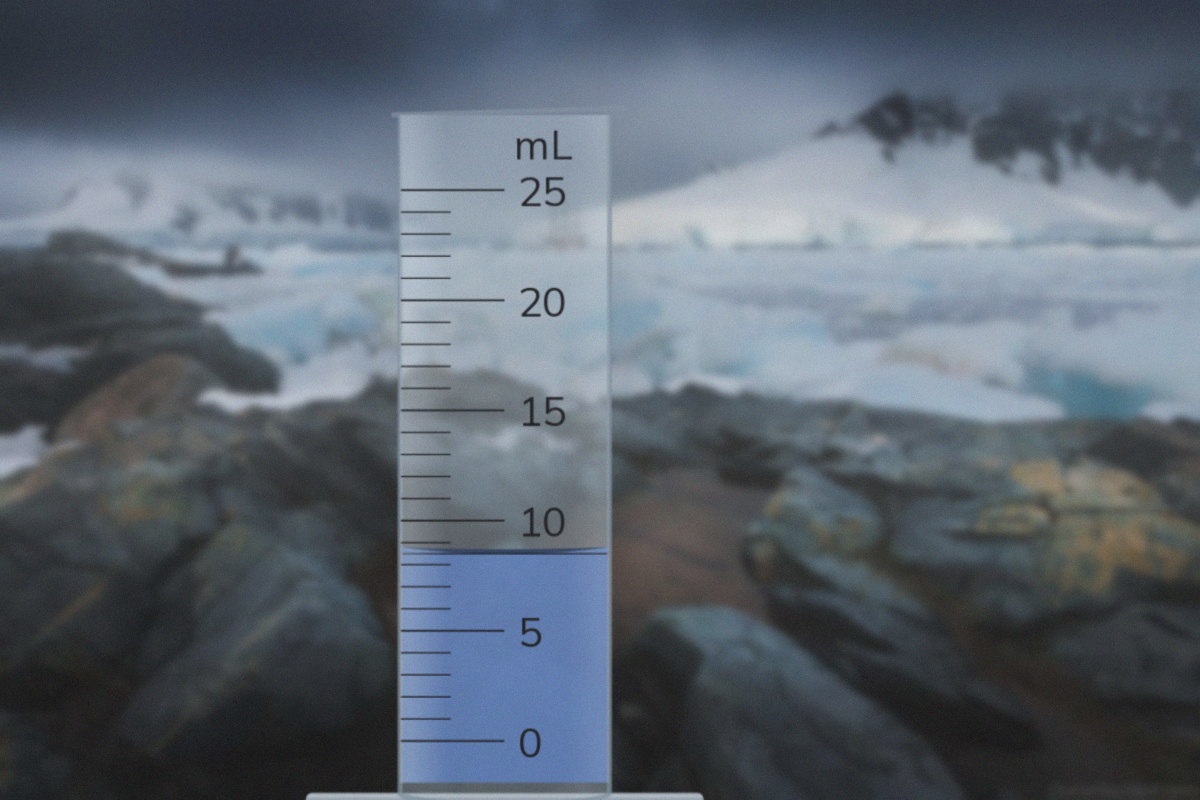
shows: 8.5 mL
